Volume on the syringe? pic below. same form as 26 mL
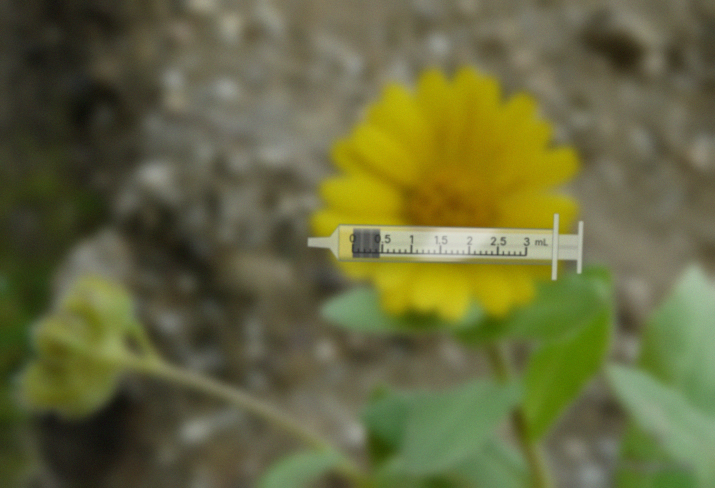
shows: 0 mL
